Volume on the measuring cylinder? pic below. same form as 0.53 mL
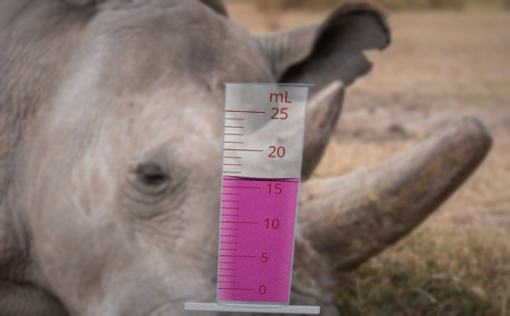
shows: 16 mL
